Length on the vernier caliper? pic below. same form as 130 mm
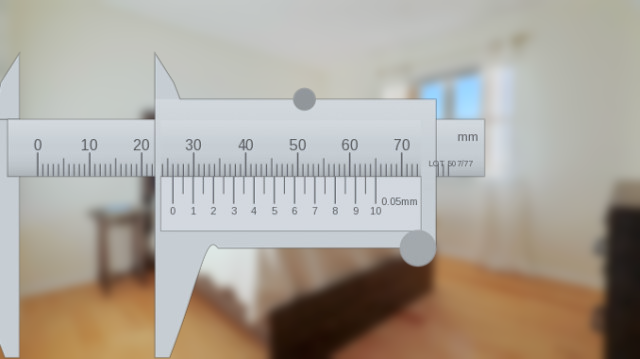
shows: 26.0 mm
